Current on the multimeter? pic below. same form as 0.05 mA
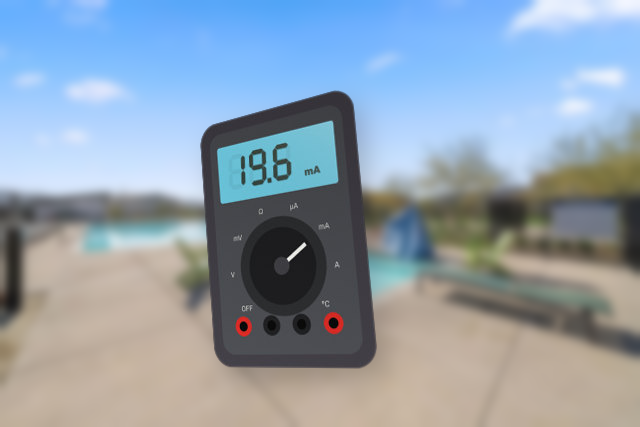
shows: 19.6 mA
